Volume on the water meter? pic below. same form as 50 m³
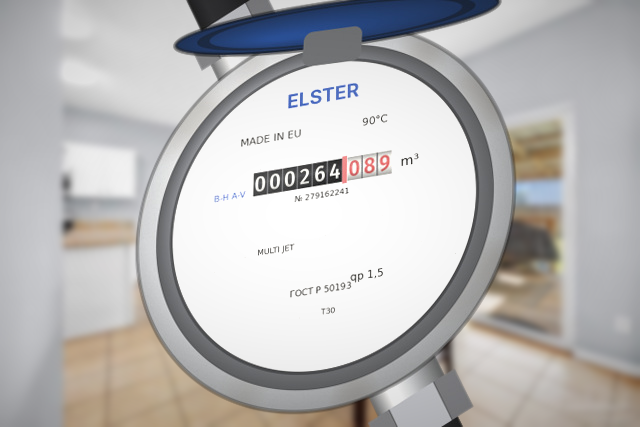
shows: 264.089 m³
